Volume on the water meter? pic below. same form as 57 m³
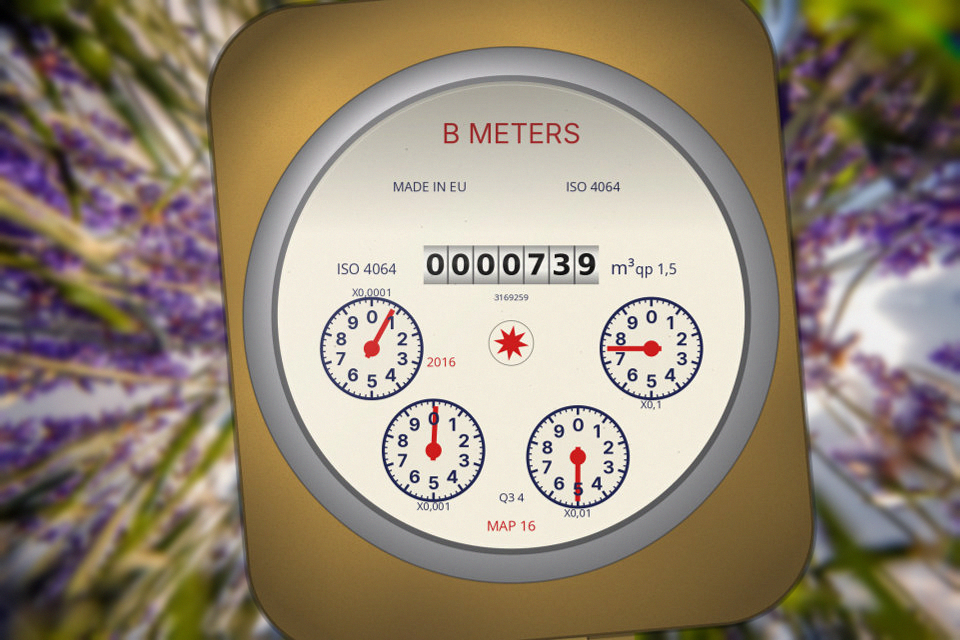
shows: 739.7500 m³
